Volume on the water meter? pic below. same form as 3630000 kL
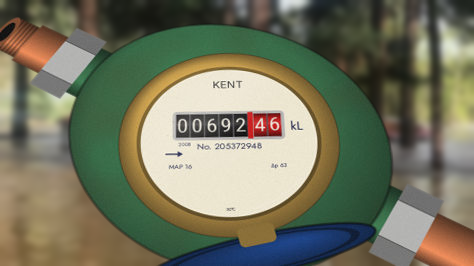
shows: 692.46 kL
